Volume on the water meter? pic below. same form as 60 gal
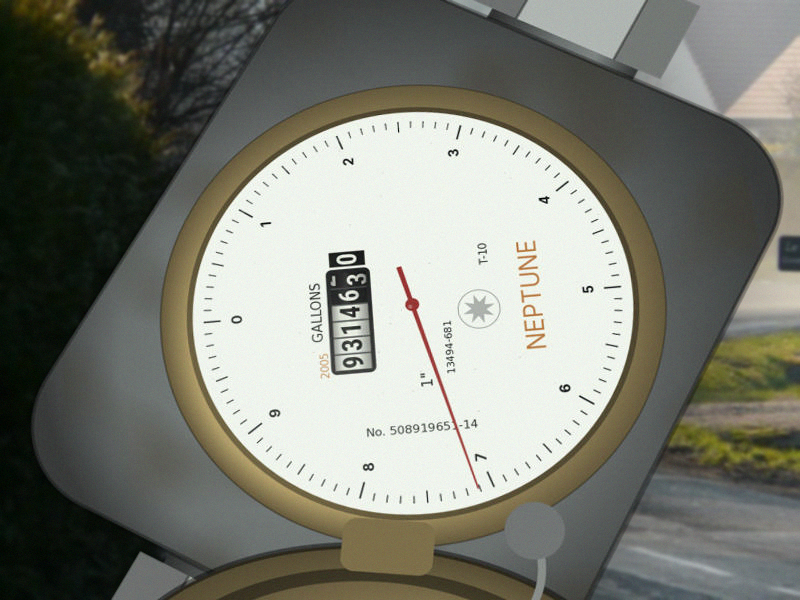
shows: 9314627.1 gal
